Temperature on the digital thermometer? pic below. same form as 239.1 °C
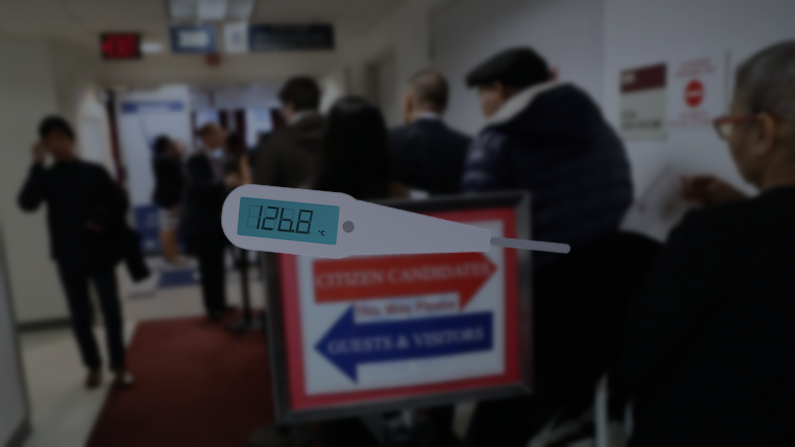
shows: 126.8 °C
